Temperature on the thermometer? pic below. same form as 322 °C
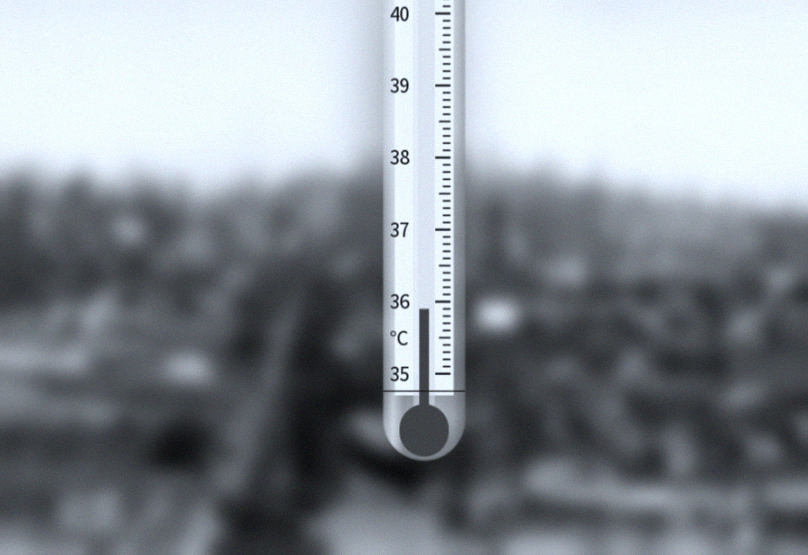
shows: 35.9 °C
